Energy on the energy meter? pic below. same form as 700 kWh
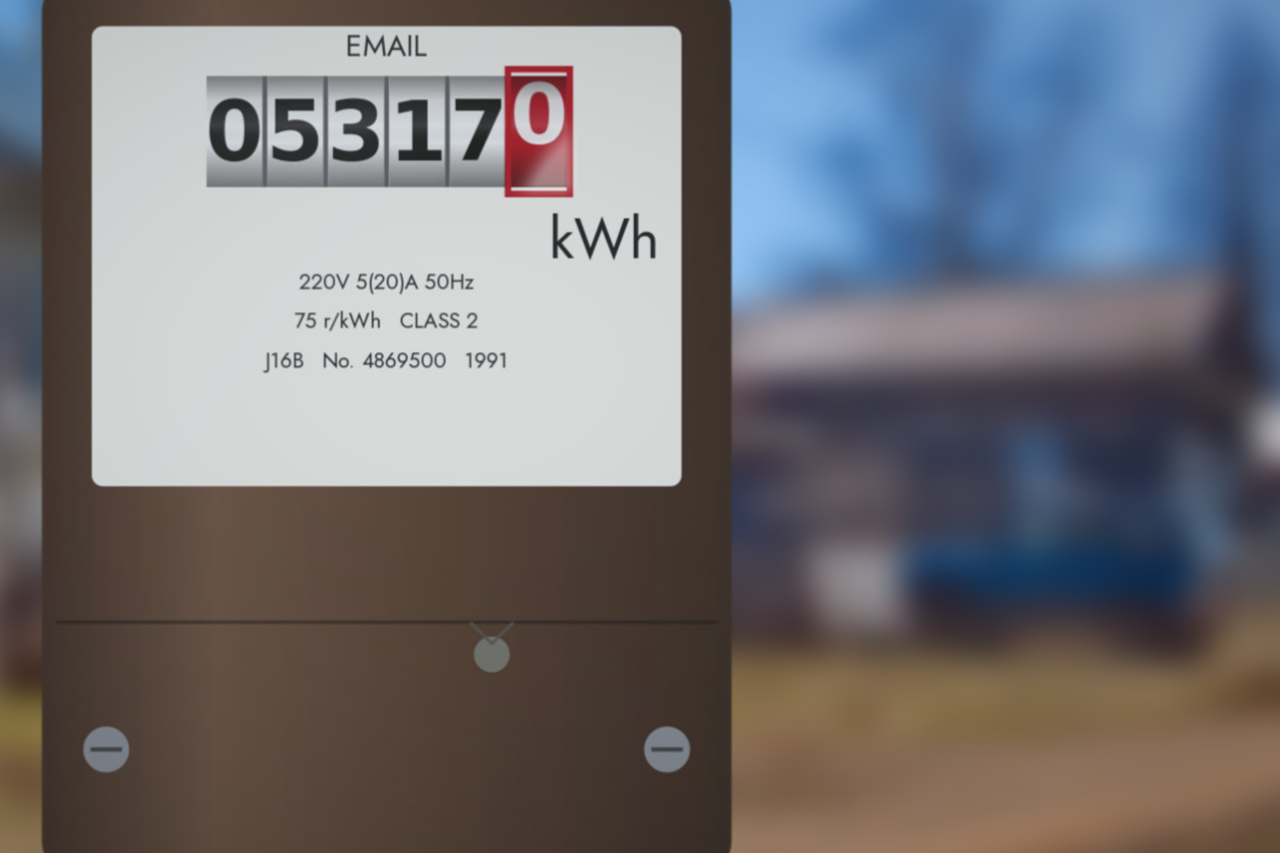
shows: 5317.0 kWh
